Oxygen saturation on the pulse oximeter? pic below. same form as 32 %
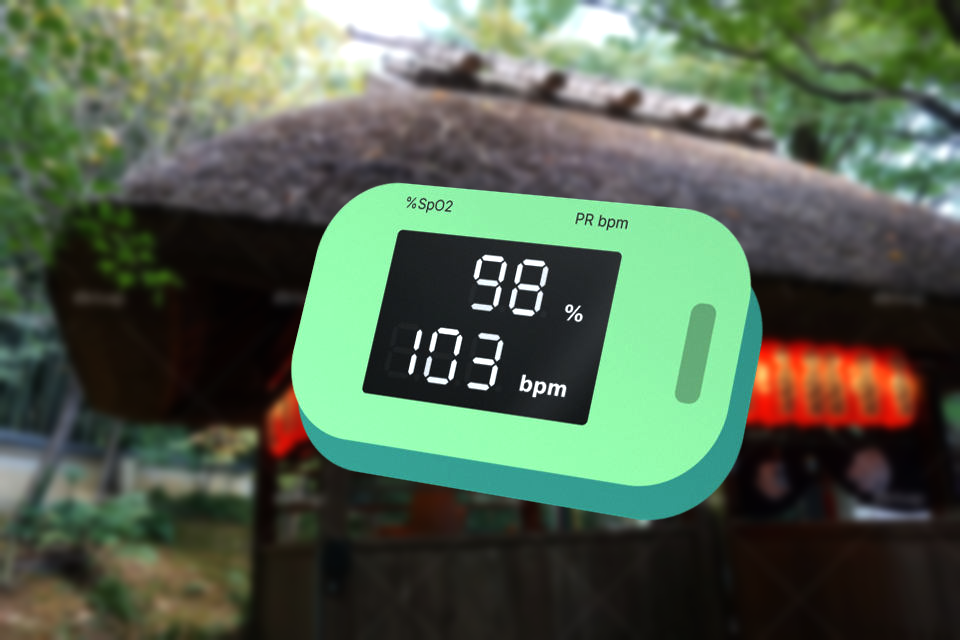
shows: 98 %
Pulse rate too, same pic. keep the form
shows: 103 bpm
